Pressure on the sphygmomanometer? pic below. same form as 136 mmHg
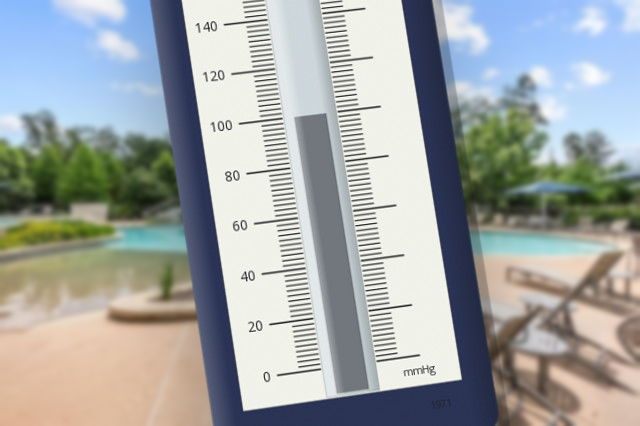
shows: 100 mmHg
